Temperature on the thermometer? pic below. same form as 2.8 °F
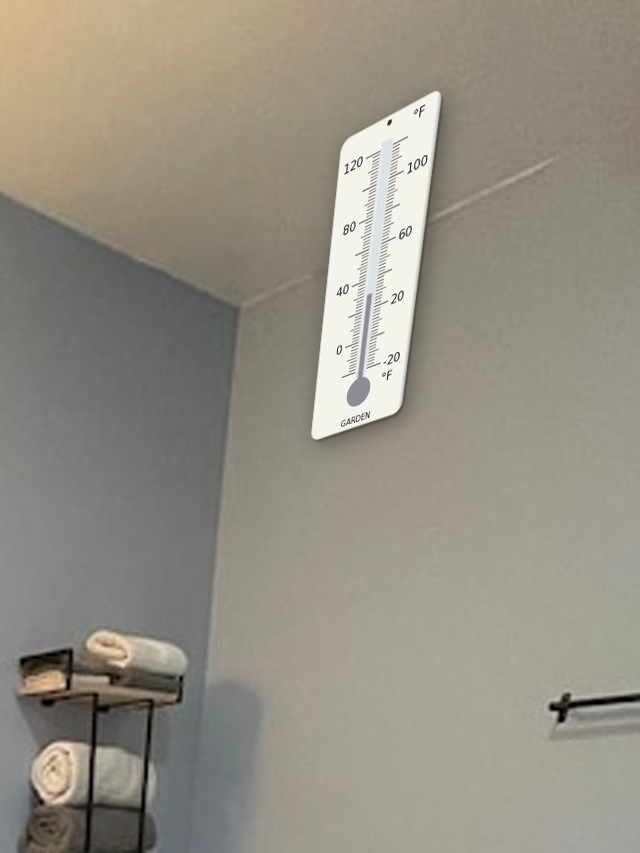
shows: 30 °F
